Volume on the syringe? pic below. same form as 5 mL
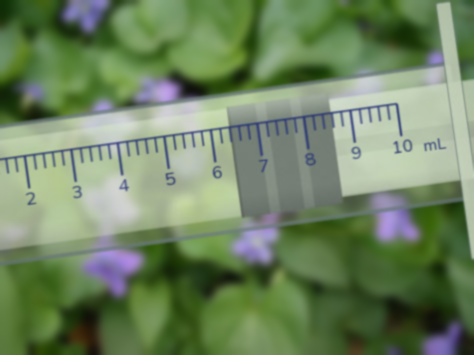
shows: 6.4 mL
